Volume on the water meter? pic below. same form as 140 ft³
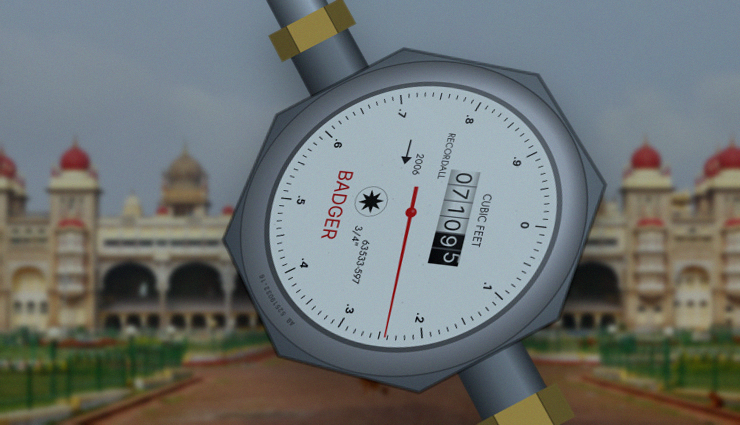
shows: 71095.24 ft³
